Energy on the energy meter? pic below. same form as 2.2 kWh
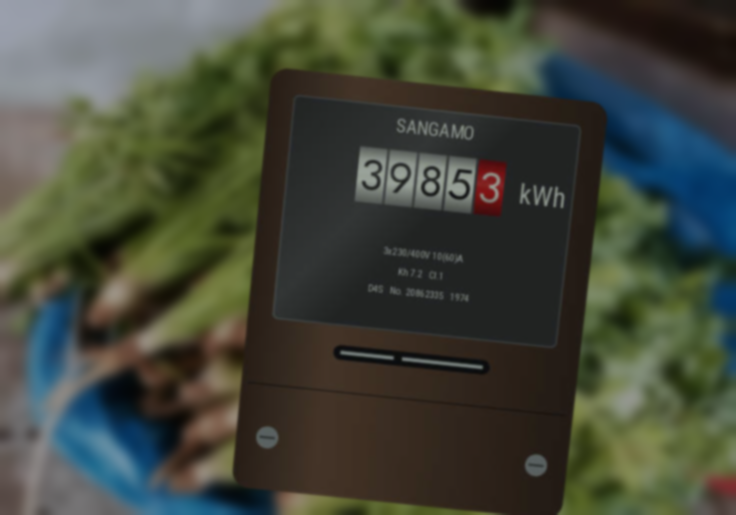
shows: 3985.3 kWh
